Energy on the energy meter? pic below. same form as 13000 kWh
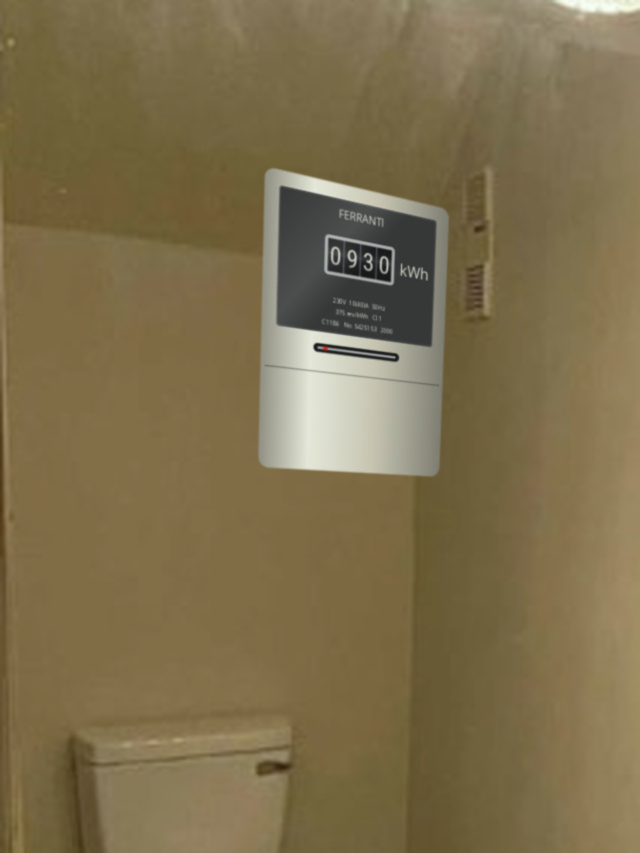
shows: 930 kWh
